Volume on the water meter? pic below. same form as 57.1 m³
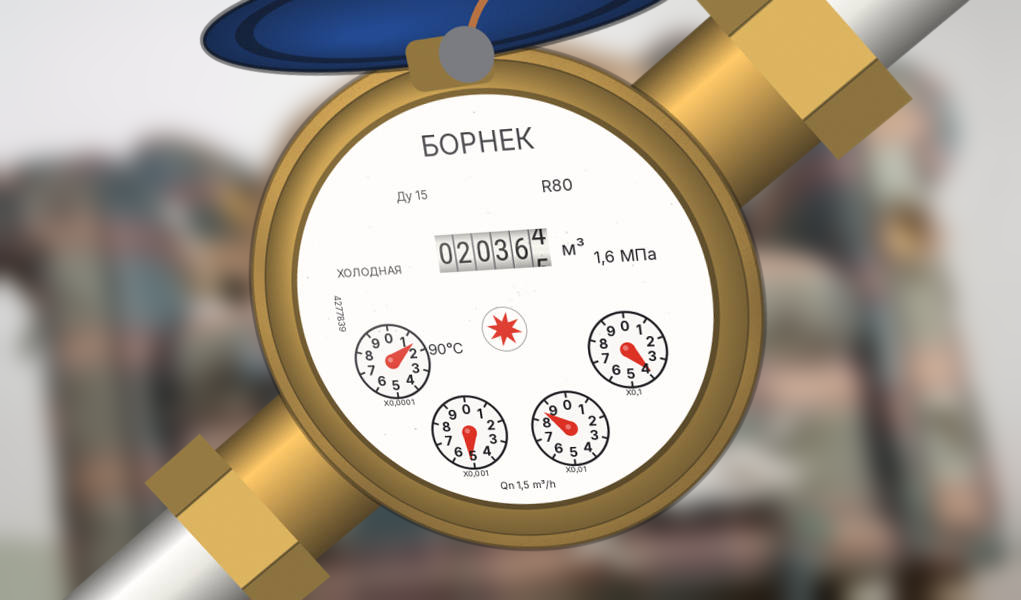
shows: 20364.3851 m³
